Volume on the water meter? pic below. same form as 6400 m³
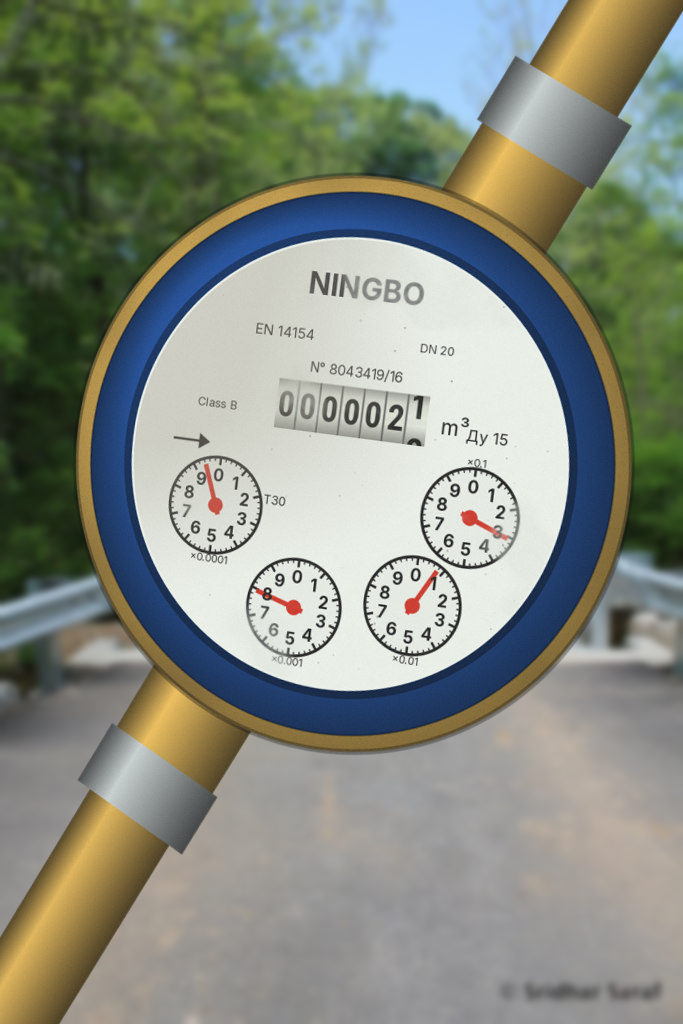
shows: 21.3079 m³
